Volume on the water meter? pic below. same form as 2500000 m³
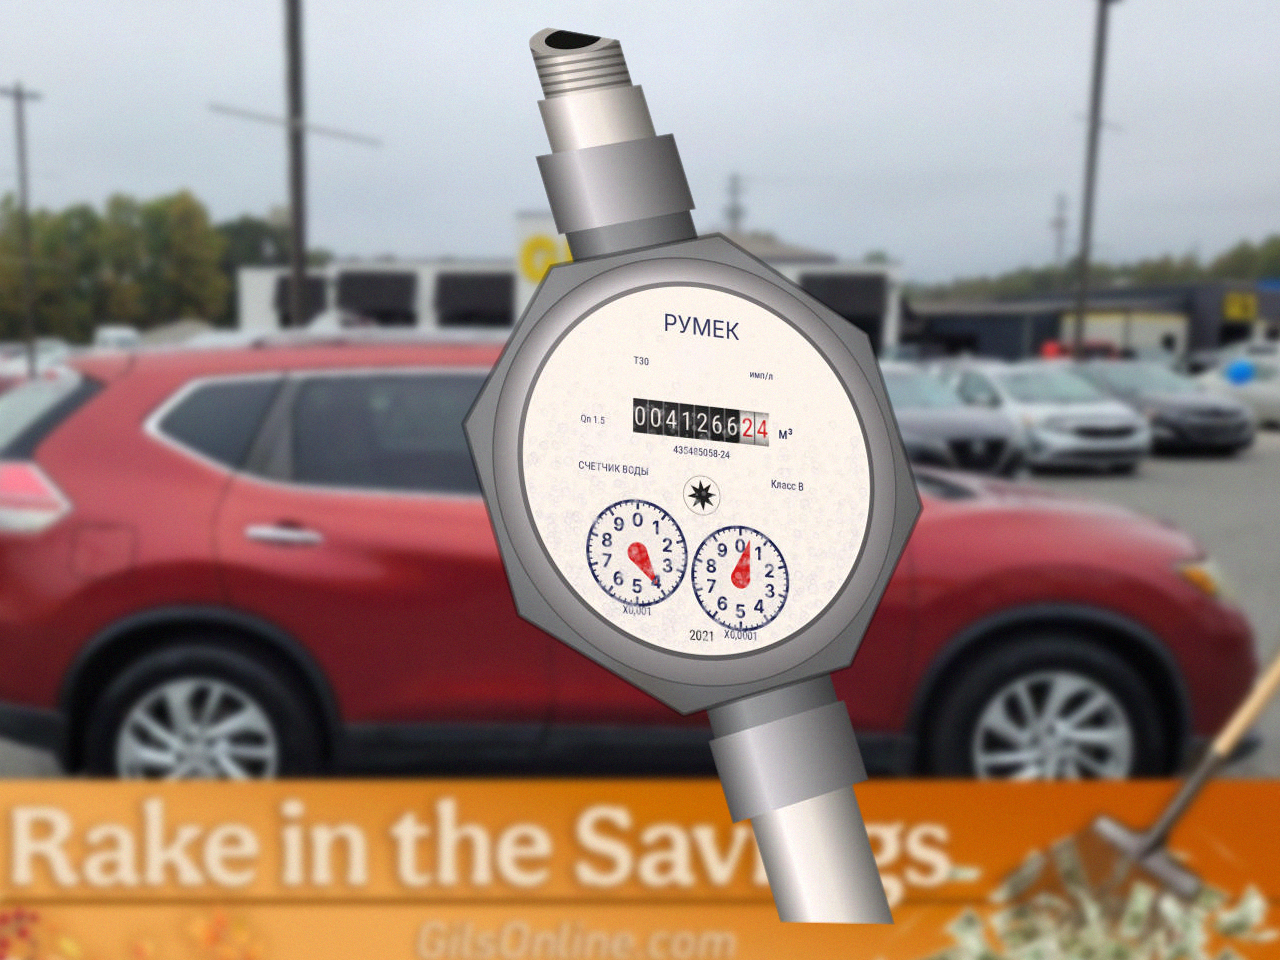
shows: 41266.2440 m³
